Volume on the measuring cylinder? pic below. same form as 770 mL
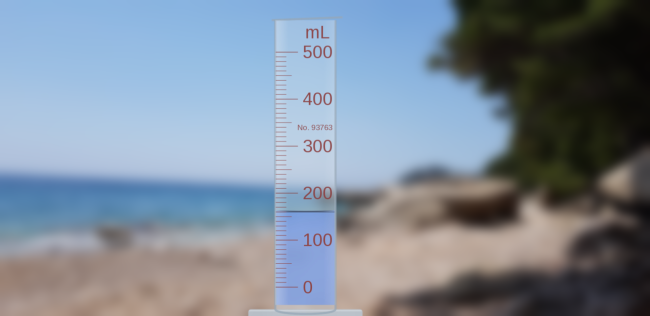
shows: 160 mL
